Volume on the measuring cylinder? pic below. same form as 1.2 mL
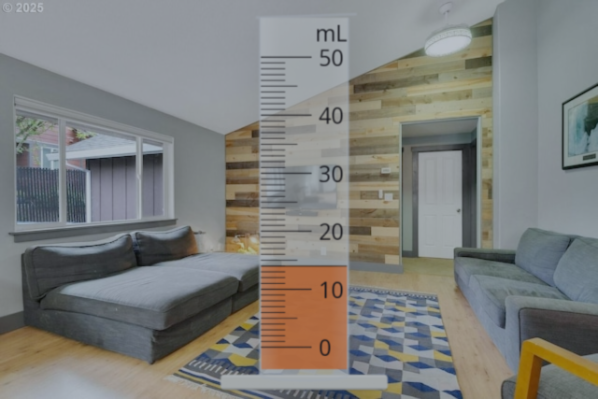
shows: 14 mL
